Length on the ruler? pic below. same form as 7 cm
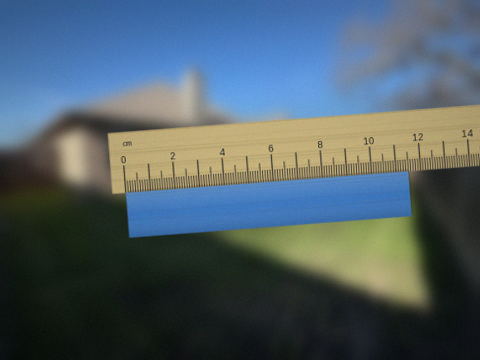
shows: 11.5 cm
